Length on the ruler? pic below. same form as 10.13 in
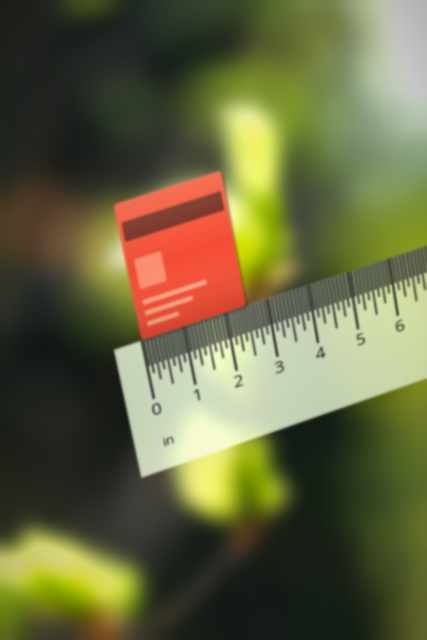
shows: 2.5 in
